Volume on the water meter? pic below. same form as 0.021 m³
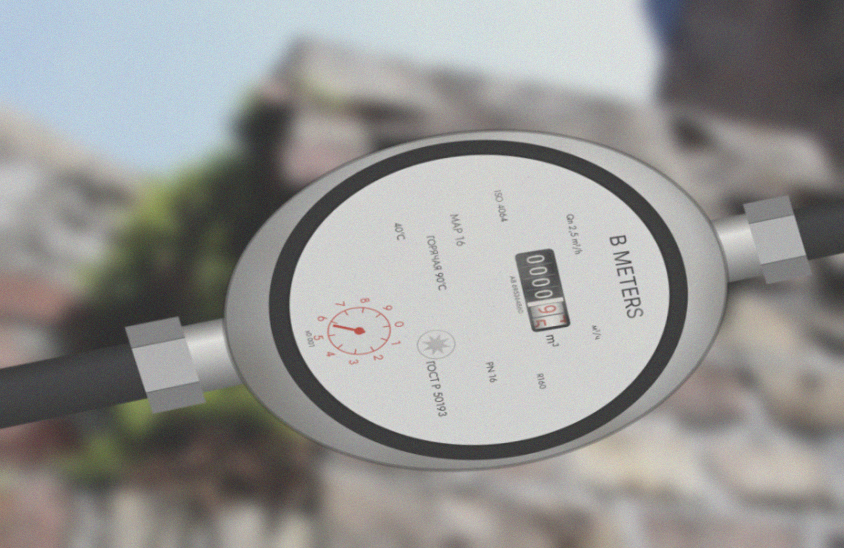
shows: 0.945 m³
